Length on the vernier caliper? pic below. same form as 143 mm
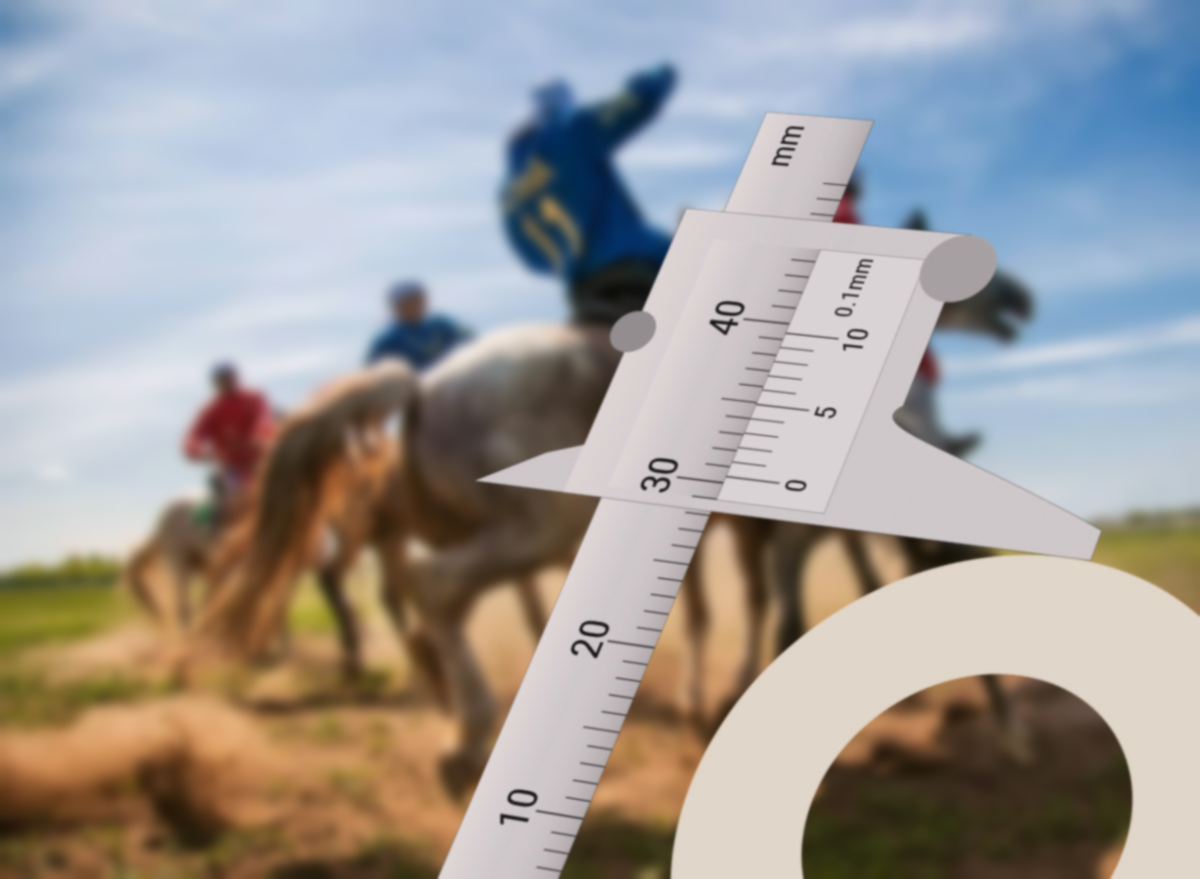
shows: 30.4 mm
